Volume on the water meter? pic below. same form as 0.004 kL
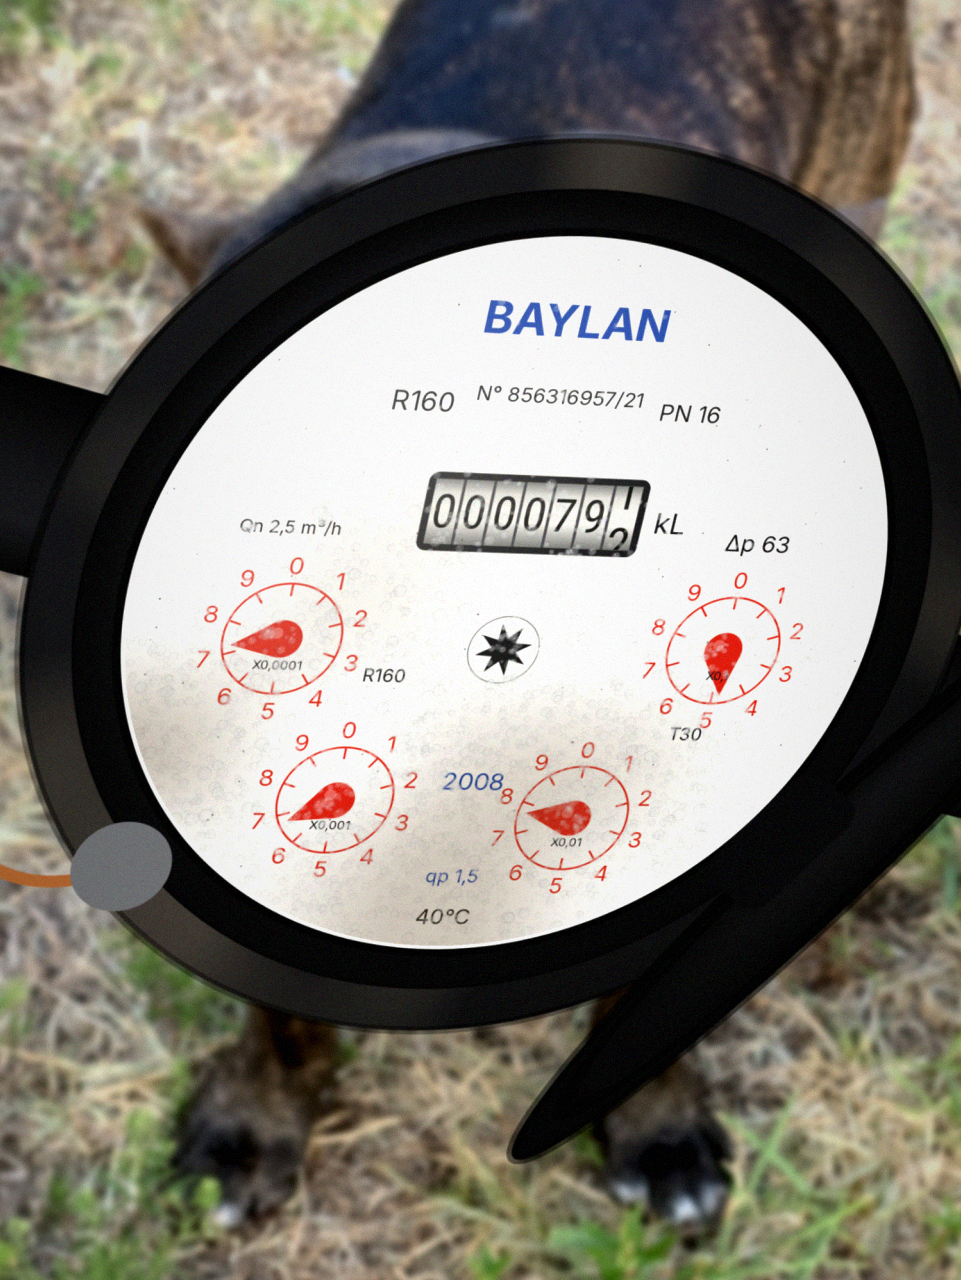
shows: 791.4767 kL
